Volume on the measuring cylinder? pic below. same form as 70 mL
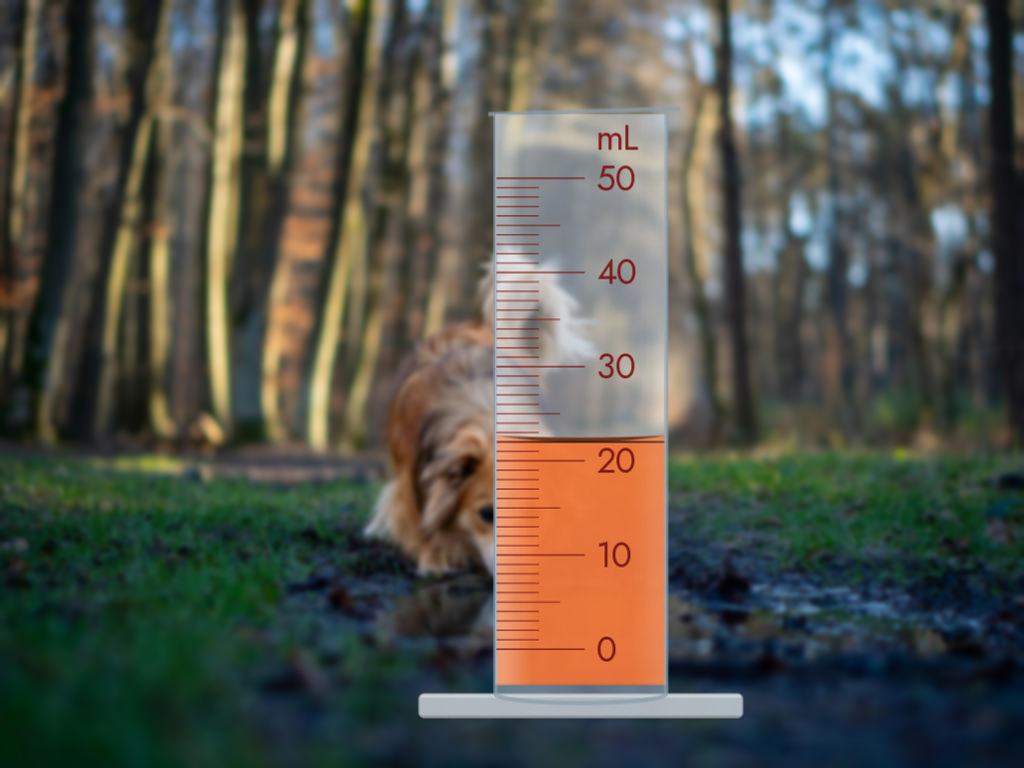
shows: 22 mL
